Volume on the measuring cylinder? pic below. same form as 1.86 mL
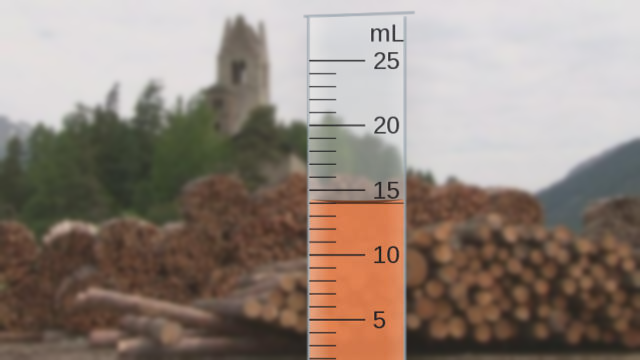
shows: 14 mL
